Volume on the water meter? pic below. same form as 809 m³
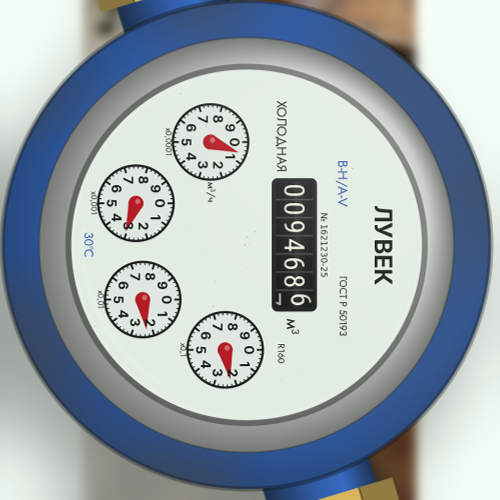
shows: 94686.2230 m³
